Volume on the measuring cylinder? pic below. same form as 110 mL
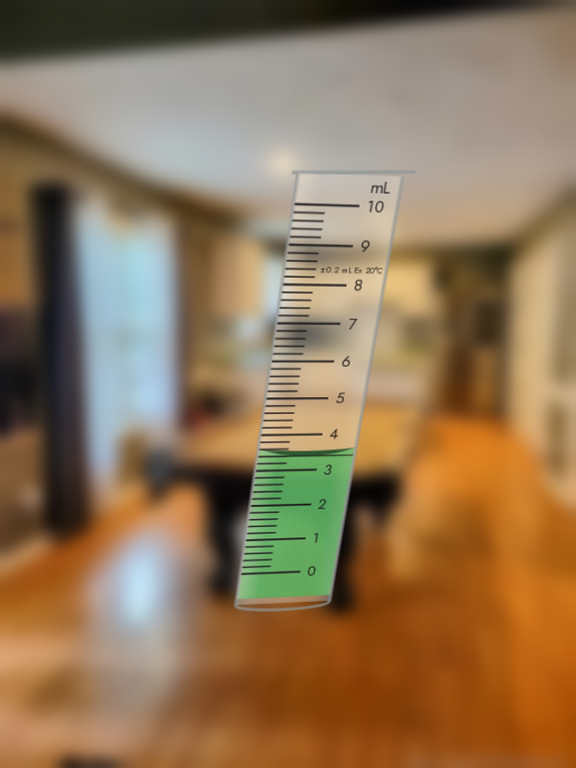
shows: 3.4 mL
